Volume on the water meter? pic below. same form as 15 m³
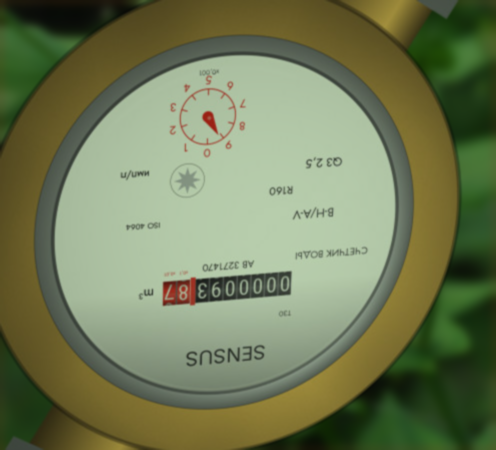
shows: 93.869 m³
